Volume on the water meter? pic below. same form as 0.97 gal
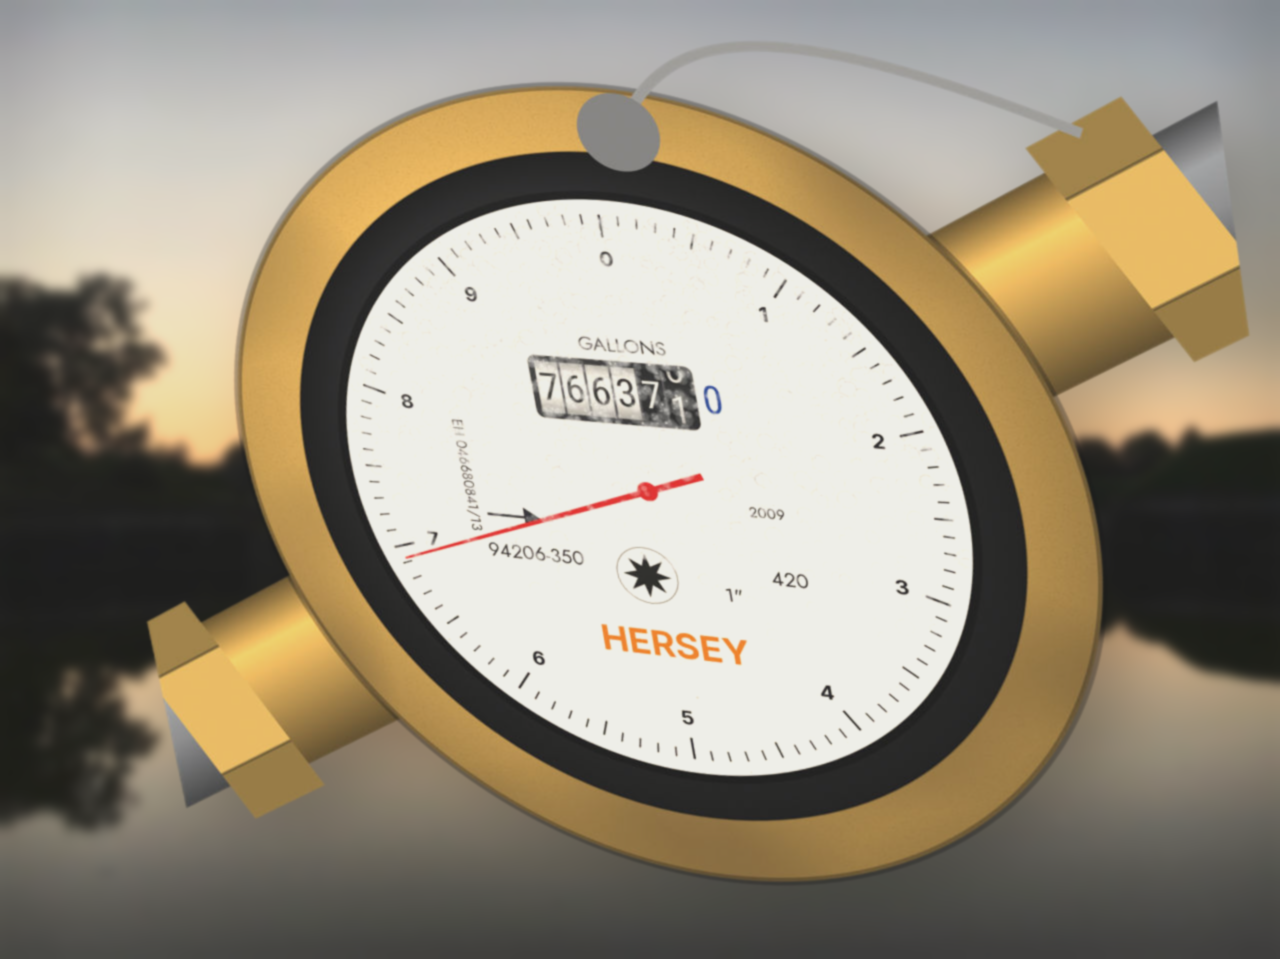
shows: 7663706.9 gal
